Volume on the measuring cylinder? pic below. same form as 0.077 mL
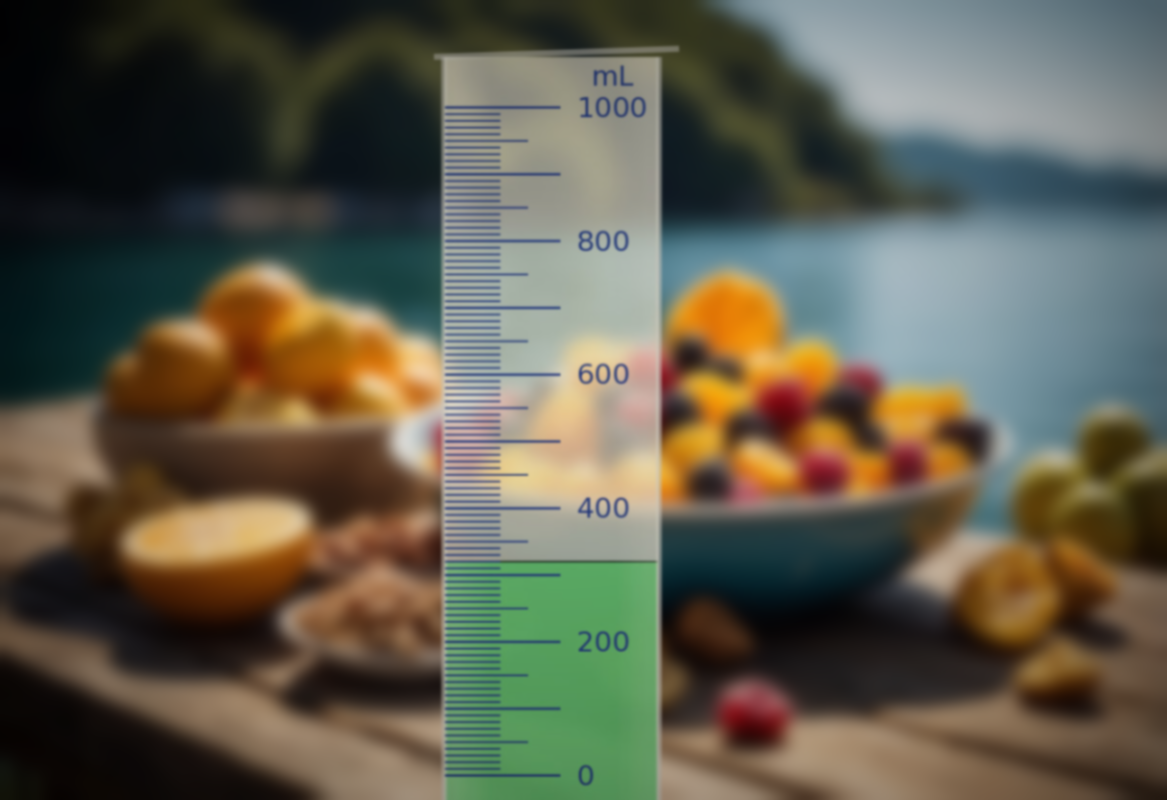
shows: 320 mL
